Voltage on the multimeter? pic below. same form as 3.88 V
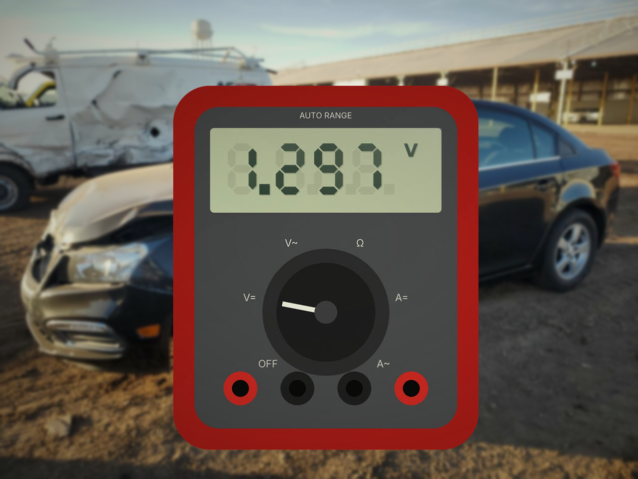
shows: 1.297 V
